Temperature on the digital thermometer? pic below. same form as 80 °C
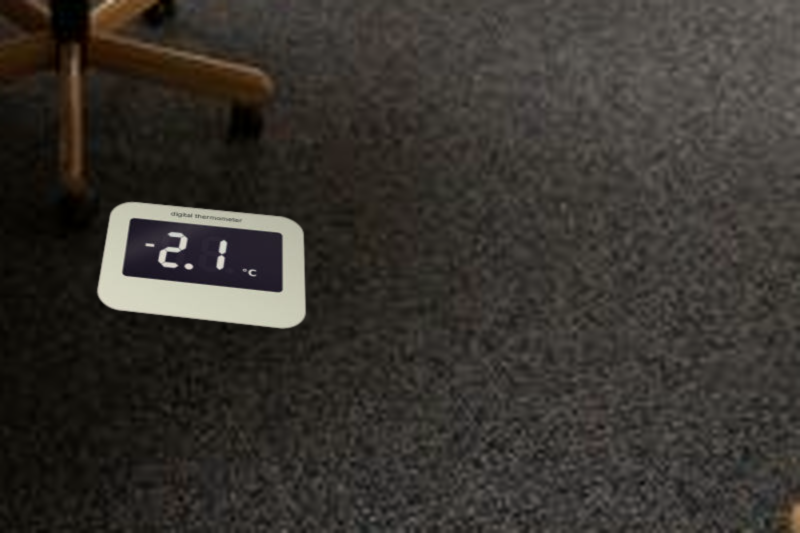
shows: -2.1 °C
